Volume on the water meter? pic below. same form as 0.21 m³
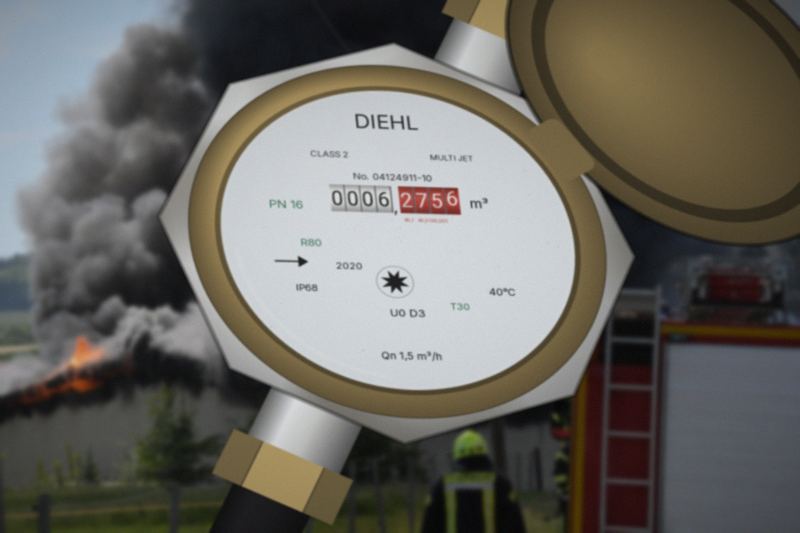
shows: 6.2756 m³
